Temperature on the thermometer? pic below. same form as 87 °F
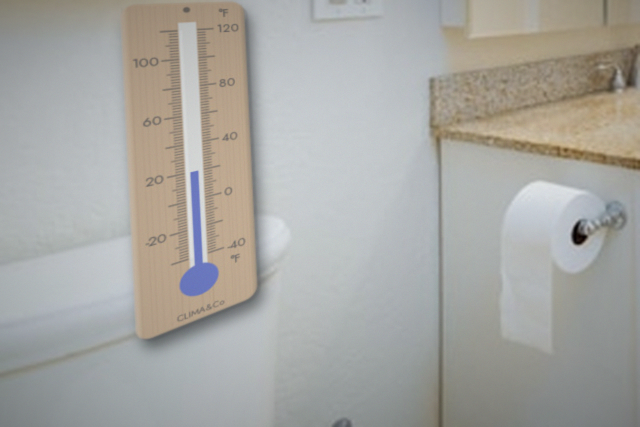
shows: 20 °F
